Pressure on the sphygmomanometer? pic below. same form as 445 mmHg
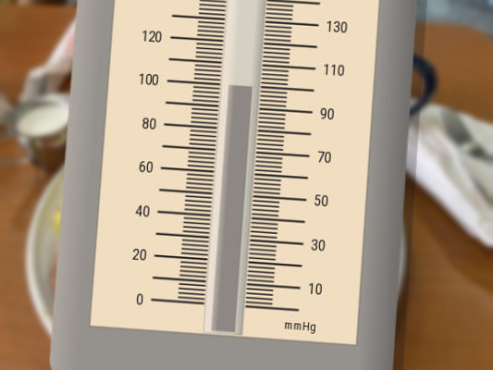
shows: 100 mmHg
